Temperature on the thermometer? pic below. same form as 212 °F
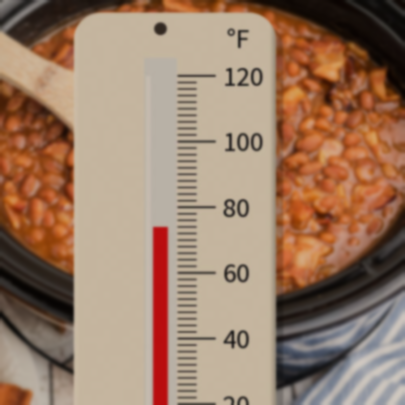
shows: 74 °F
